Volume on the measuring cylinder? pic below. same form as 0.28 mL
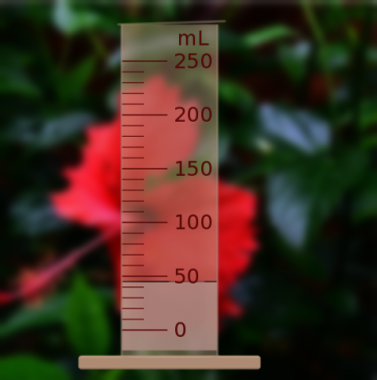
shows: 45 mL
